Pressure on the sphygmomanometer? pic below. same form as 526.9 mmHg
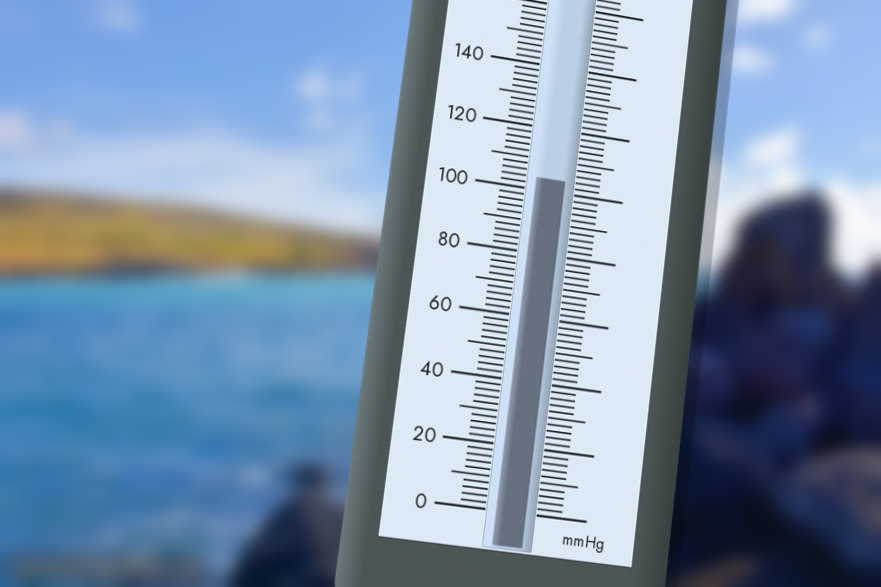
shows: 104 mmHg
